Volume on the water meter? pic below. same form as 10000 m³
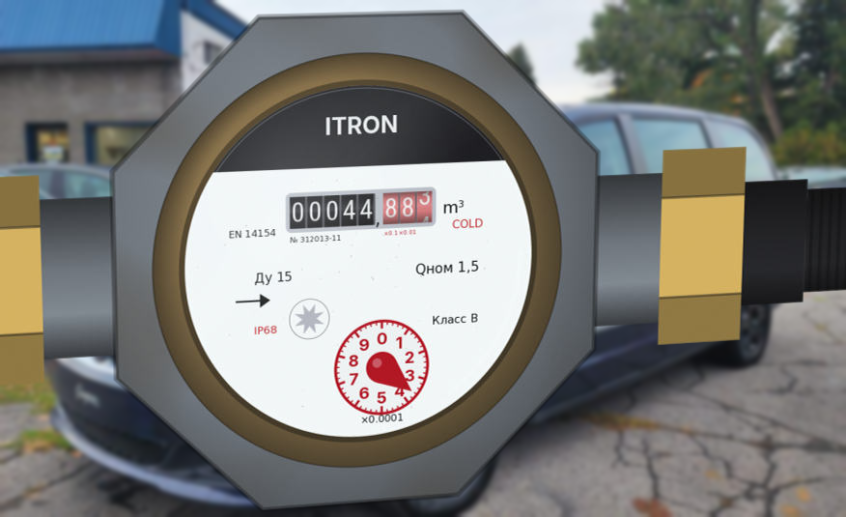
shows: 44.8833 m³
